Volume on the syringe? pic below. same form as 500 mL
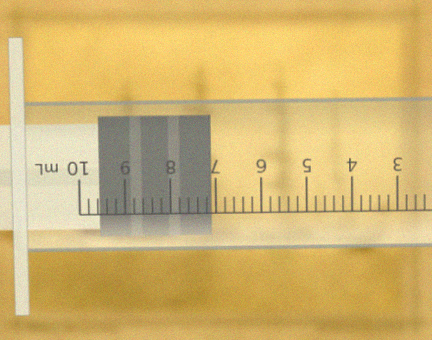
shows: 7.1 mL
